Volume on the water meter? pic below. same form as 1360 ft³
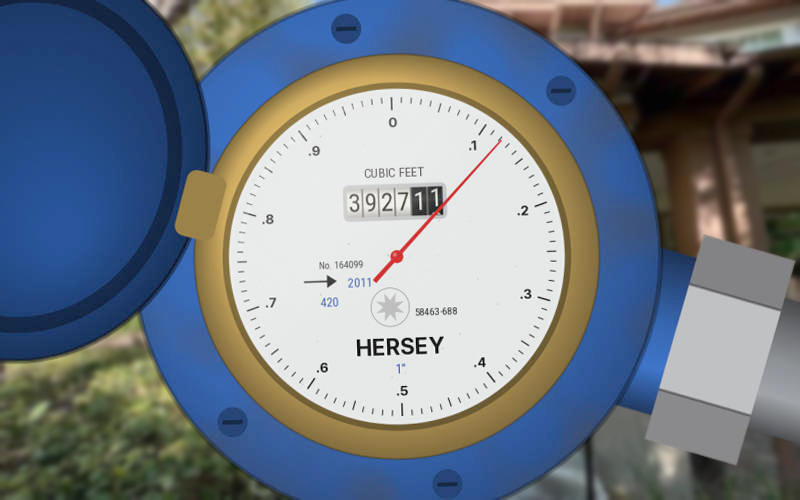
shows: 392711.12 ft³
